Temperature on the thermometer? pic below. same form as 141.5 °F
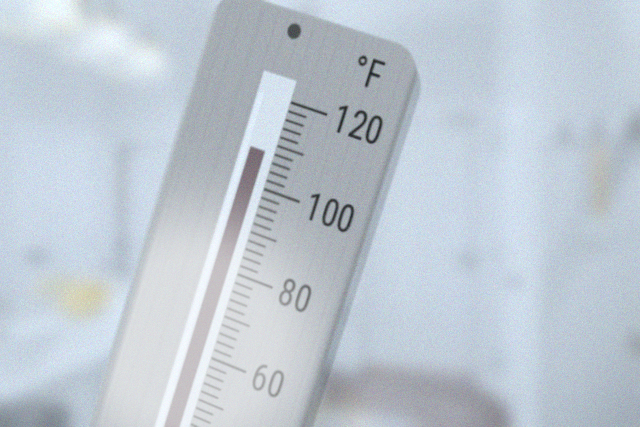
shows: 108 °F
